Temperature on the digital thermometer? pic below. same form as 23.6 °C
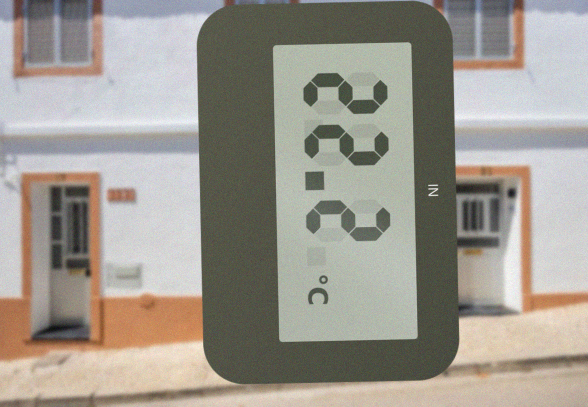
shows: 22.2 °C
